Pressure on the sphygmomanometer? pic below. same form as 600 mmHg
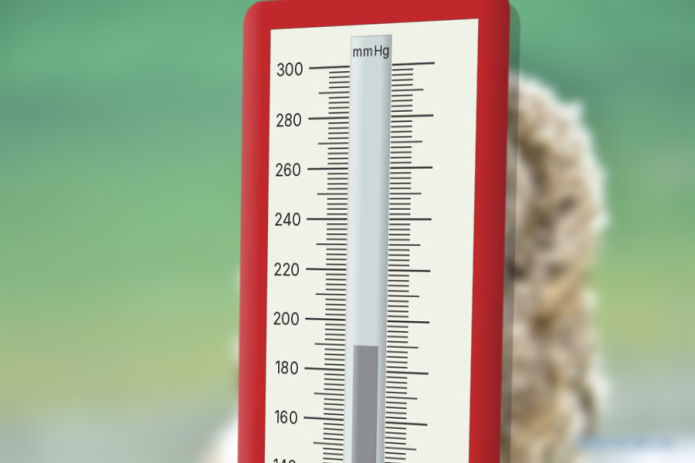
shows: 190 mmHg
